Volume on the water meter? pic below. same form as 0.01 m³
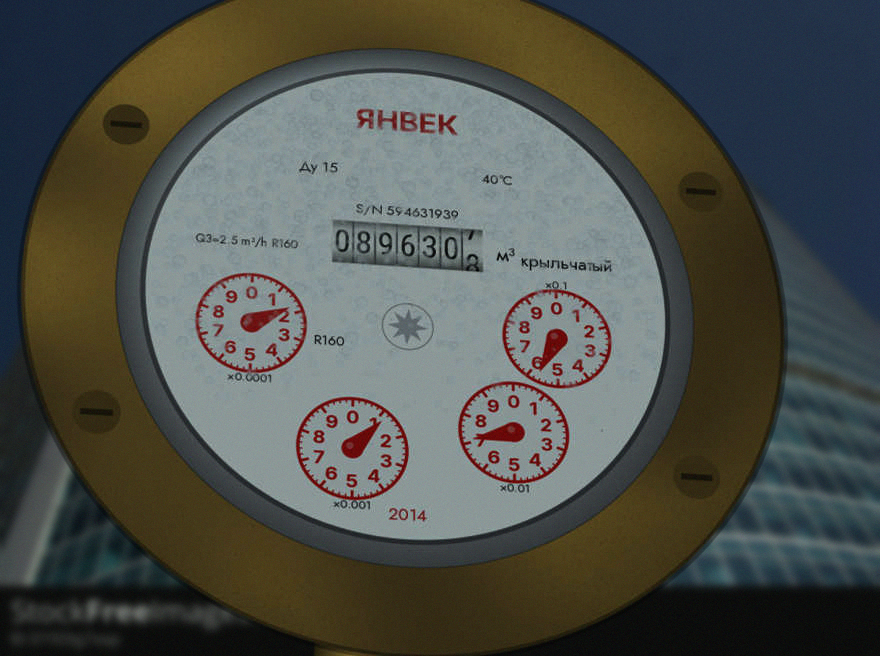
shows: 896307.5711 m³
